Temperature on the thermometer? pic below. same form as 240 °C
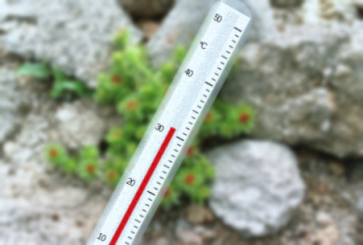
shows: 31 °C
